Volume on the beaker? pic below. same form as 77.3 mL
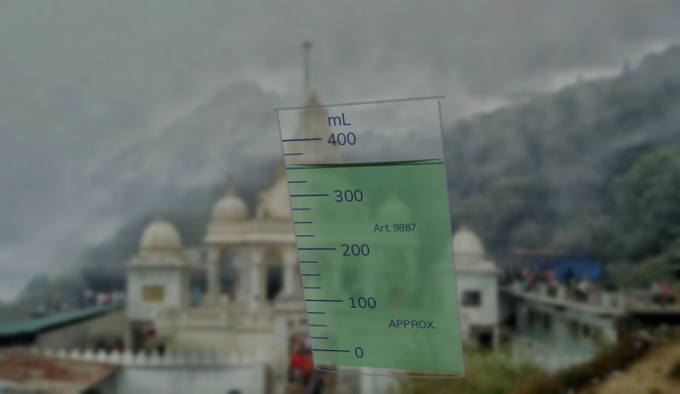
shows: 350 mL
